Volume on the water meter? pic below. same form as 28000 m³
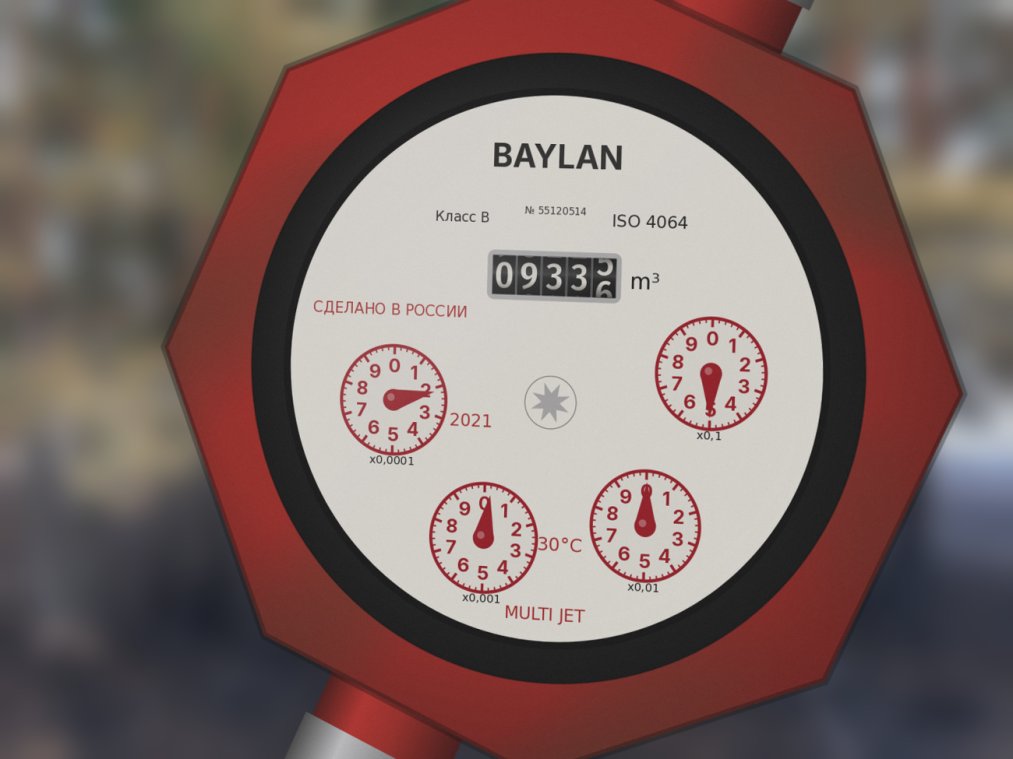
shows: 9335.5002 m³
